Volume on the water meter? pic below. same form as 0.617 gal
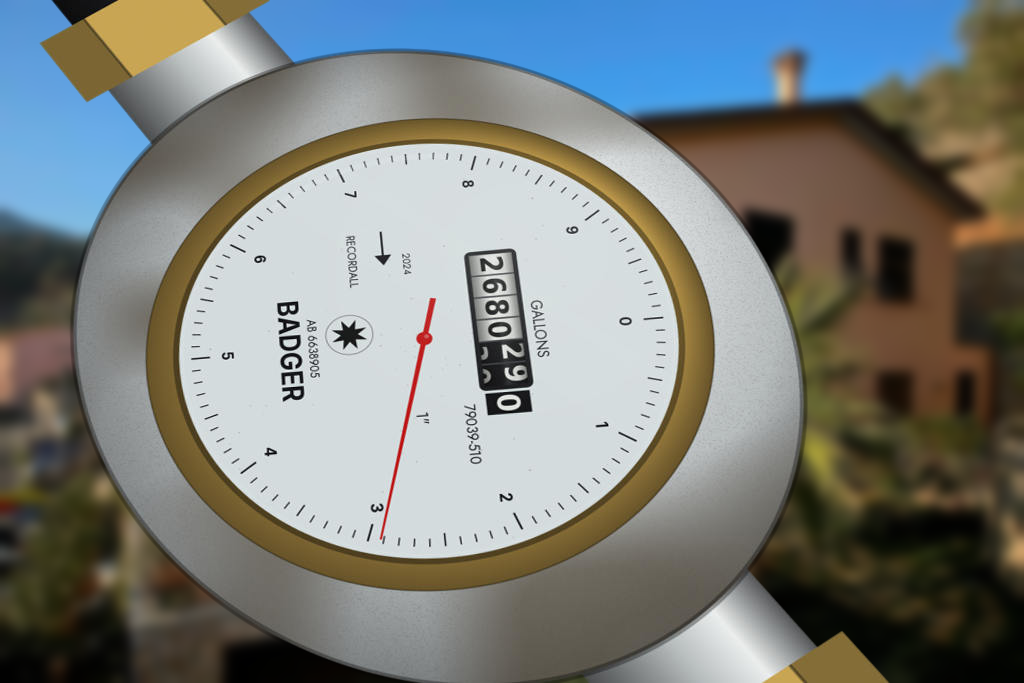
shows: 2680292.9 gal
